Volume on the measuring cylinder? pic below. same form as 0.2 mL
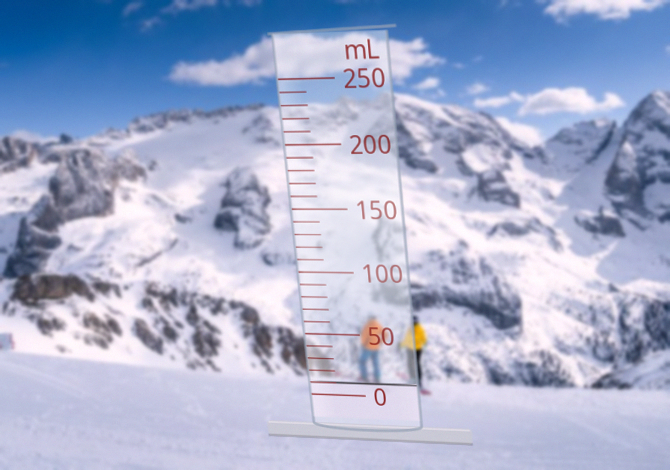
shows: 10 mL
